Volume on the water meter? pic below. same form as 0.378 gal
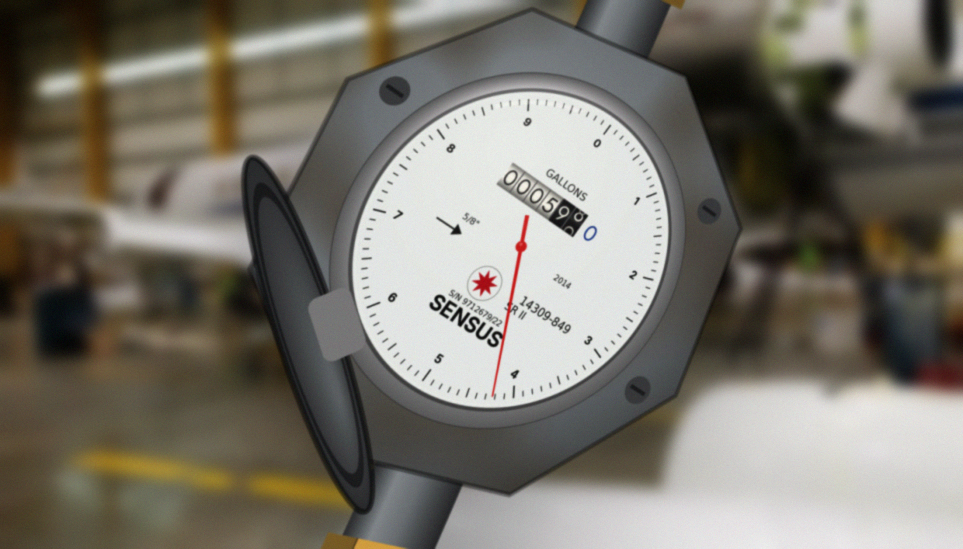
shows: 5984.2 gal
